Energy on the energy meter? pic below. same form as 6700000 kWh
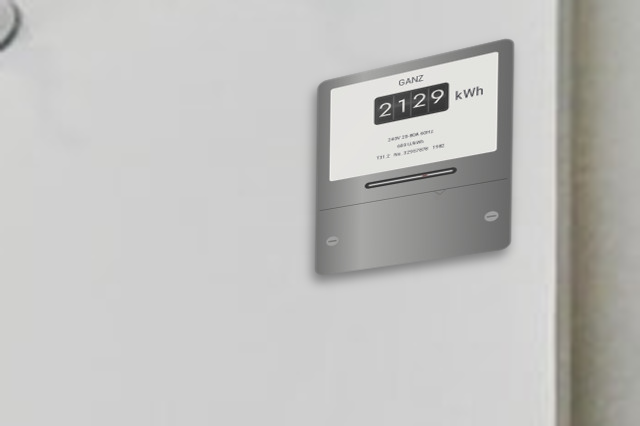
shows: 2129 kWh
